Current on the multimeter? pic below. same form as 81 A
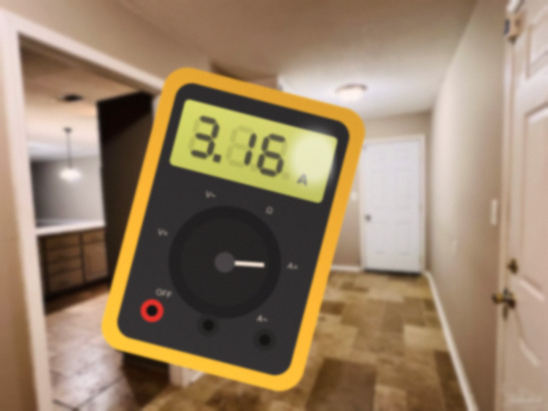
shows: 3.16 A
